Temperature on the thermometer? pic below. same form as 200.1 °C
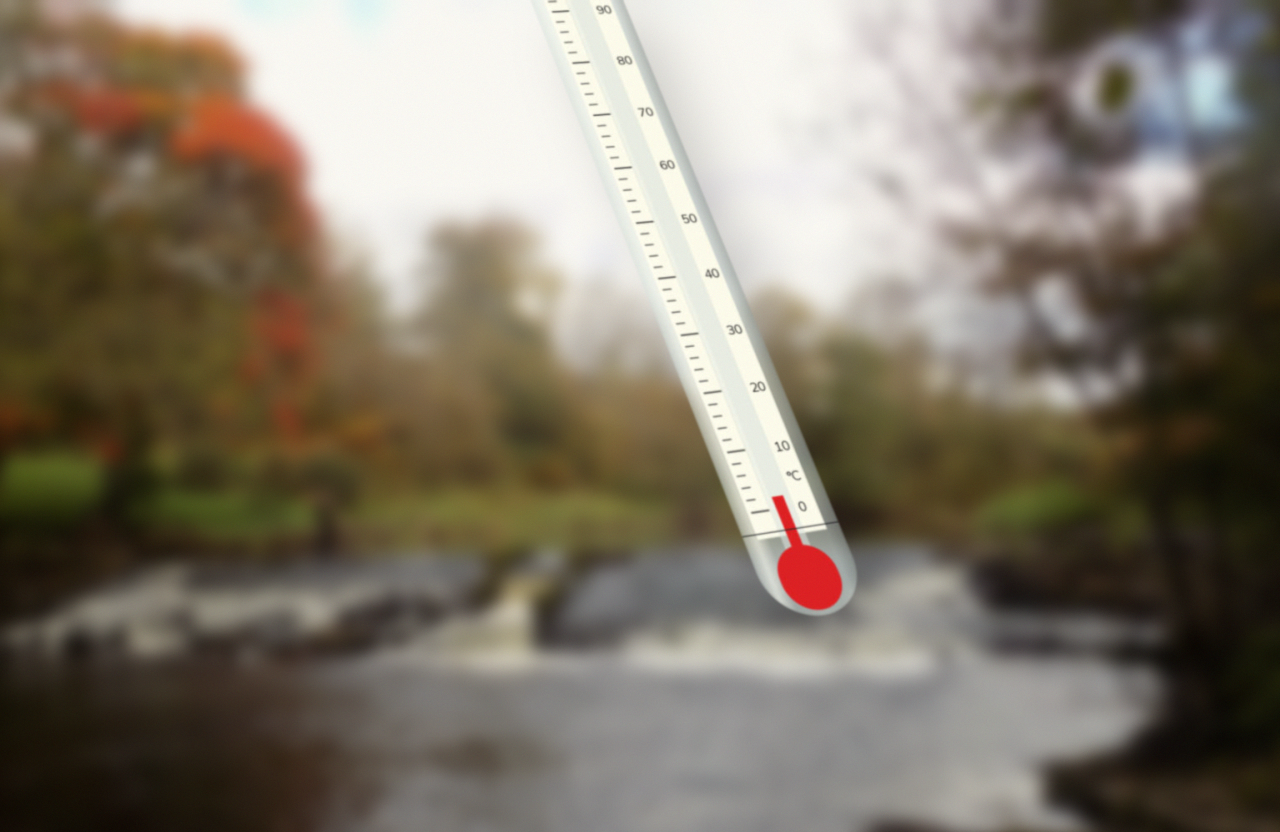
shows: 2 °C
